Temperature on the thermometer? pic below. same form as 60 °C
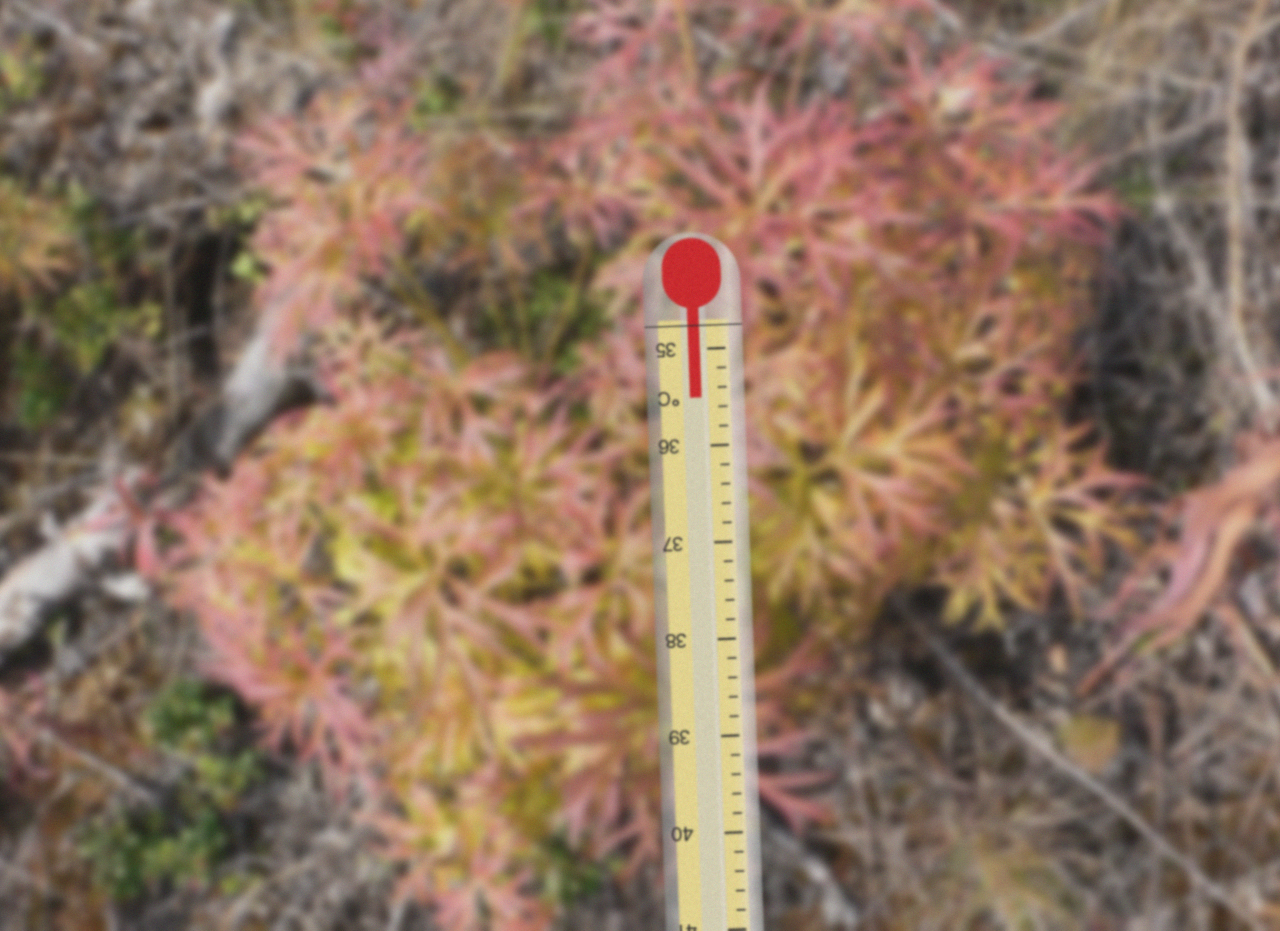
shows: 35.5 °C
